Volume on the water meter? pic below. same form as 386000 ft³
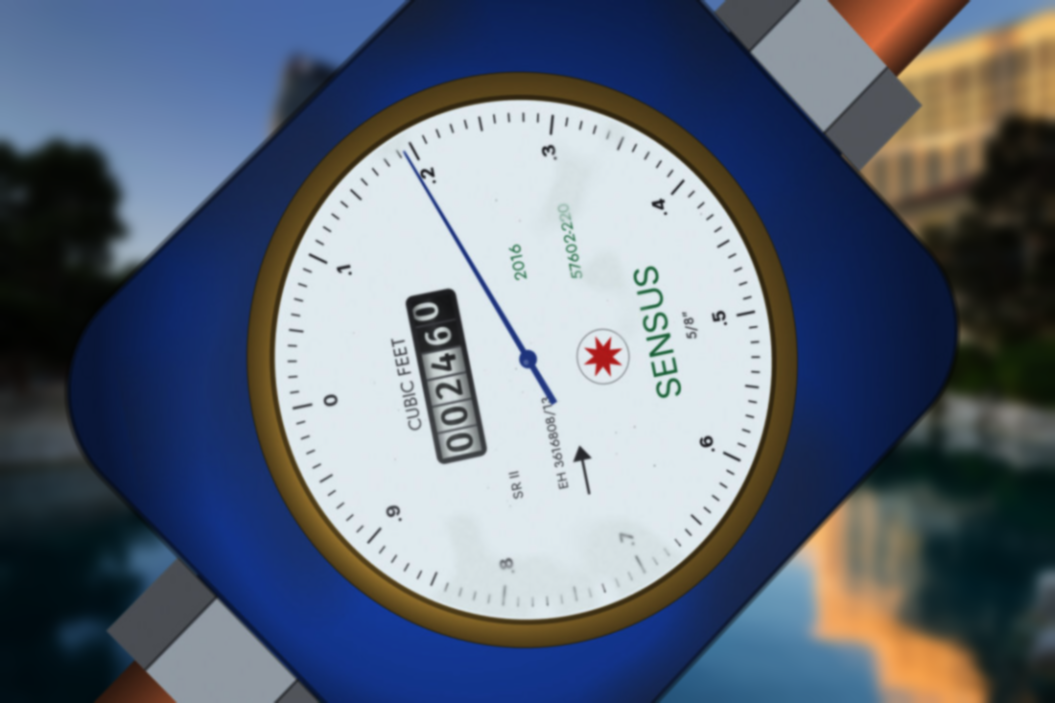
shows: 2460.19 ft³
